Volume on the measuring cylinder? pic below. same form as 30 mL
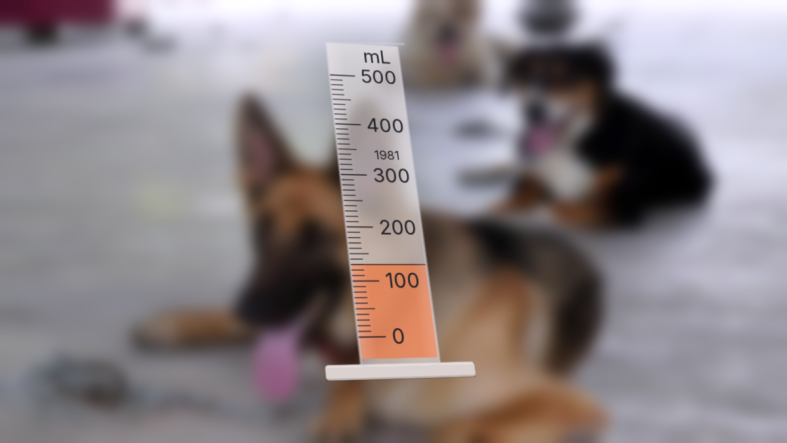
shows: 130 mL
